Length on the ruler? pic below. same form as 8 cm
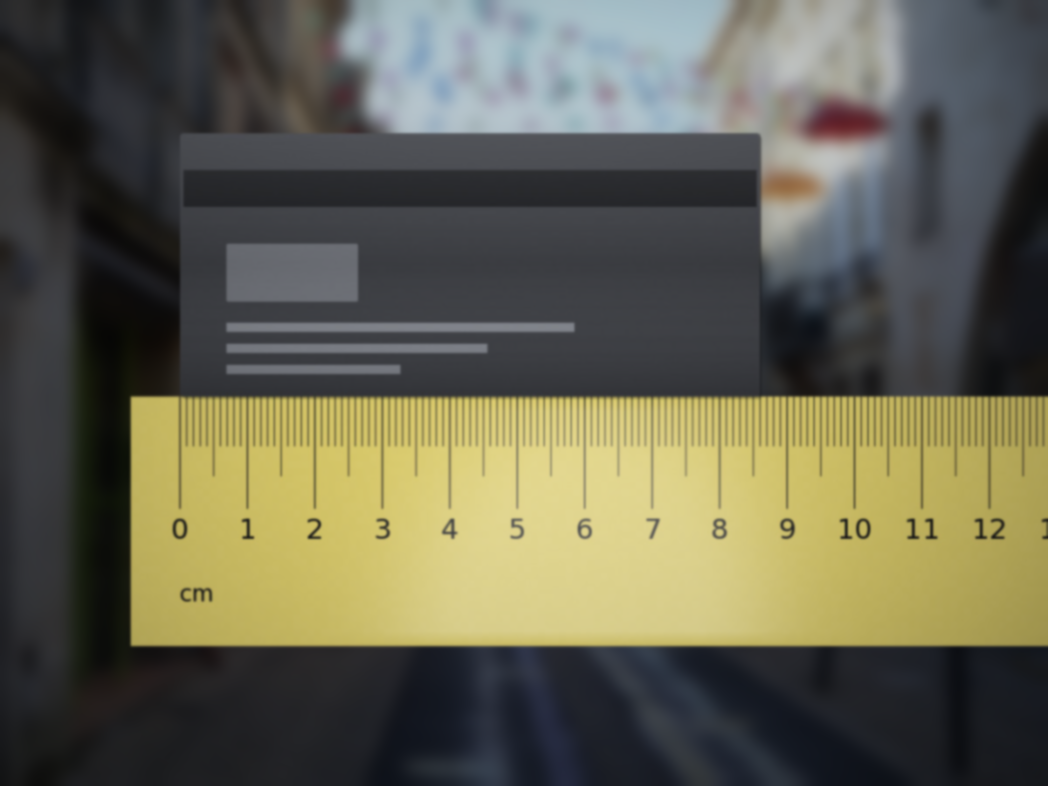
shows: 8.6 cm
